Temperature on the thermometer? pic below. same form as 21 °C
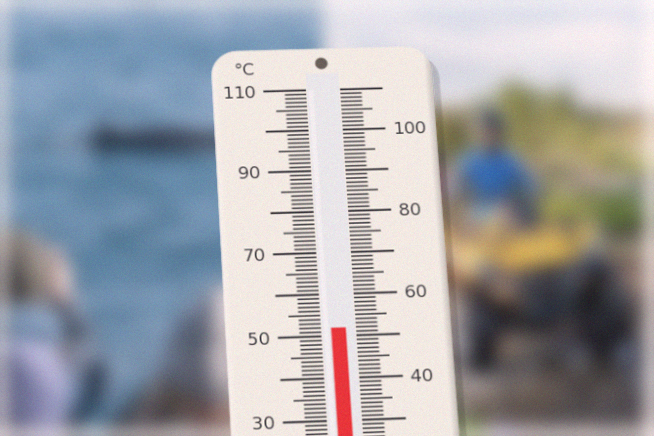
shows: 52 °C
